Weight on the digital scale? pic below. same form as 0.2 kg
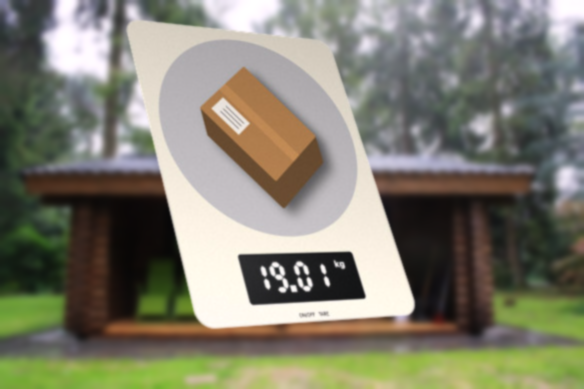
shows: 19.01 kg
